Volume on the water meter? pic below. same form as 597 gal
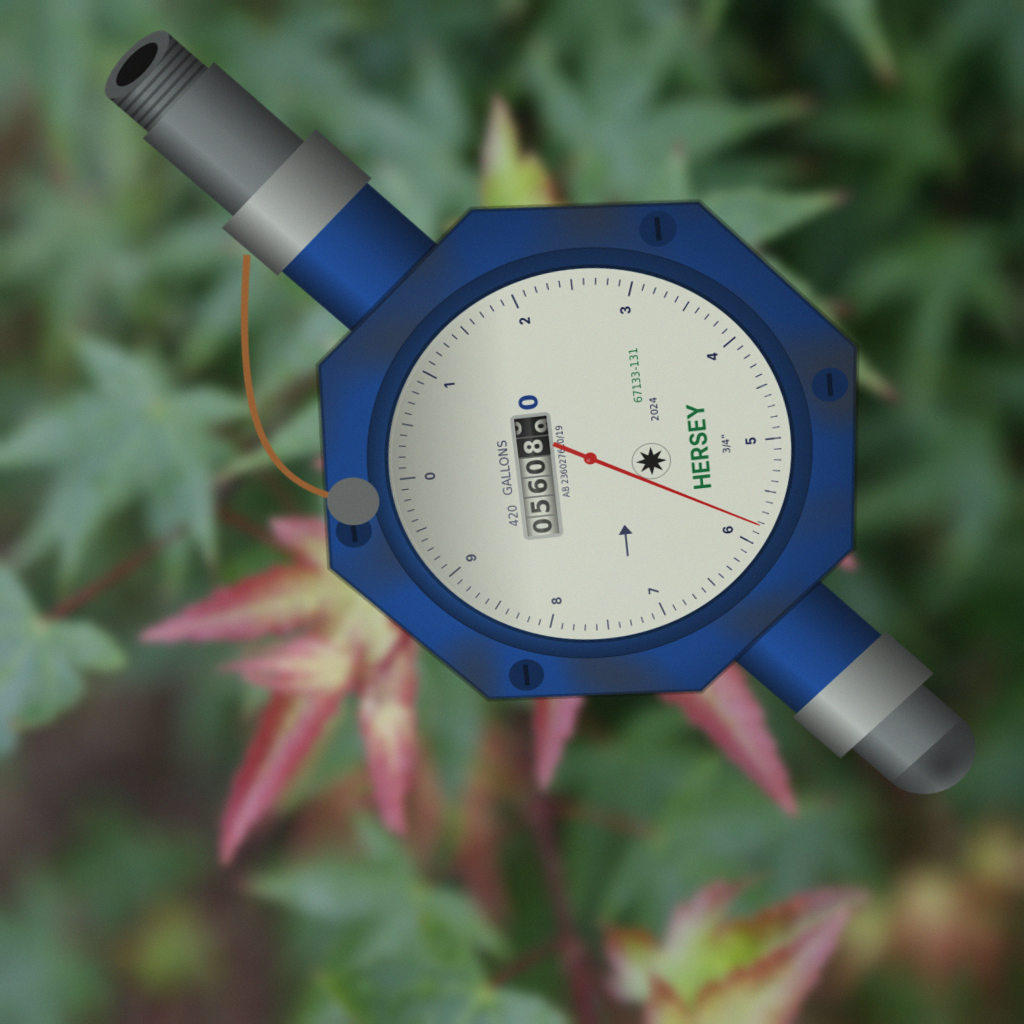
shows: 560885.8 gal
